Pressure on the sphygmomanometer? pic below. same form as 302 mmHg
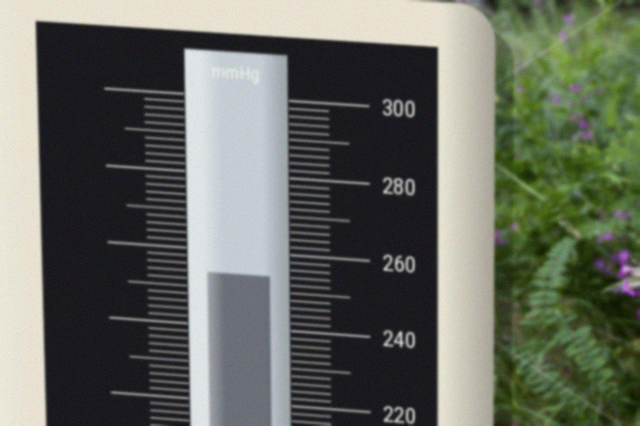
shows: 254 mmHg
